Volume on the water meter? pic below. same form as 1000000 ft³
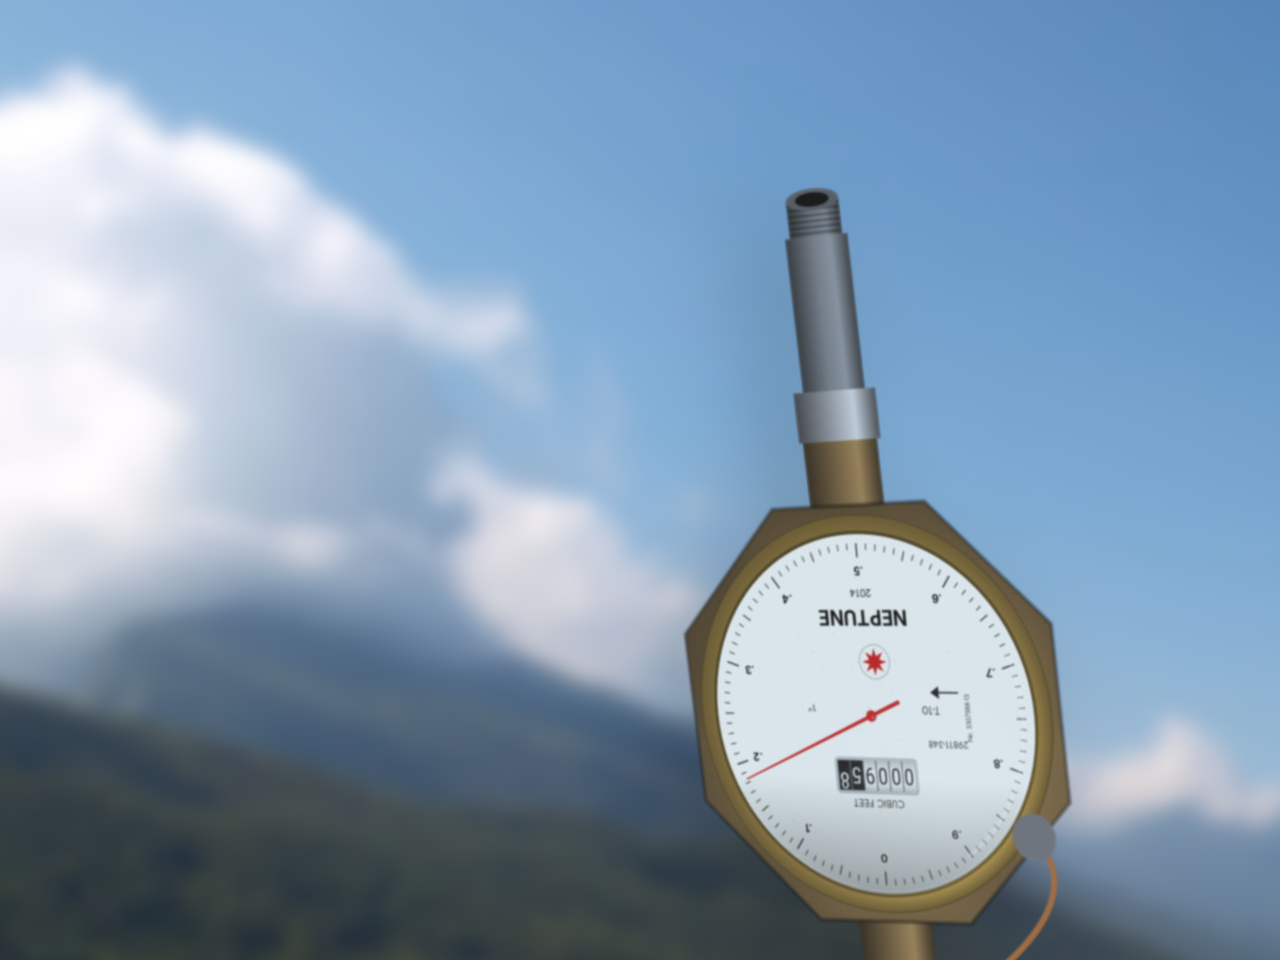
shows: 958.18 ft³
